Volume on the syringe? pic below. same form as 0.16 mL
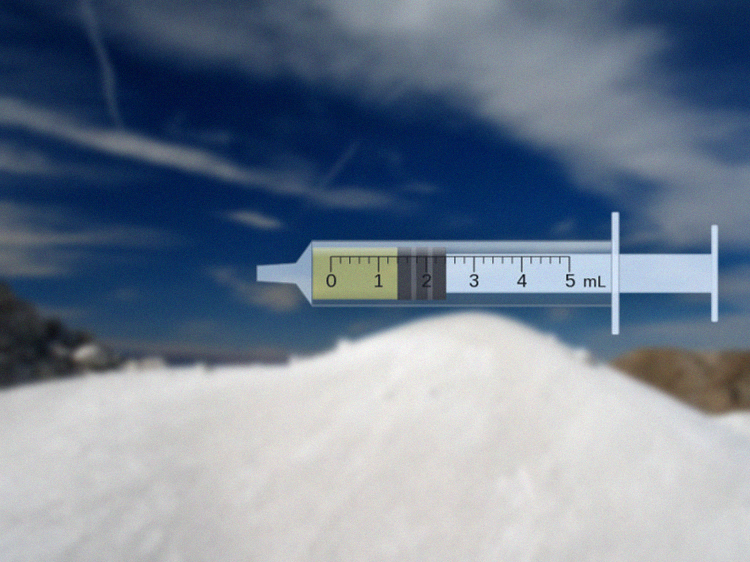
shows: 1.4 mL
